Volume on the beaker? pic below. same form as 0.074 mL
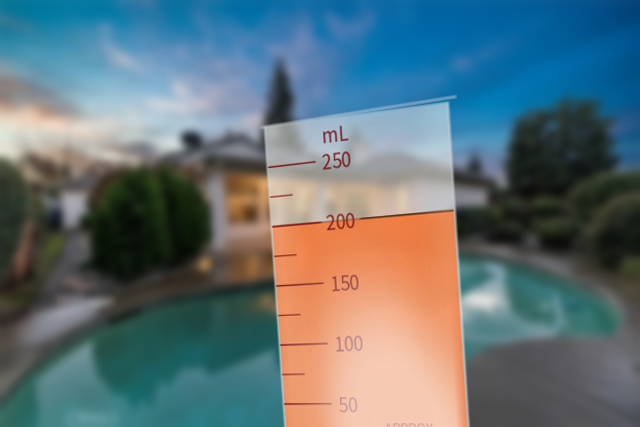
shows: 200 mL
